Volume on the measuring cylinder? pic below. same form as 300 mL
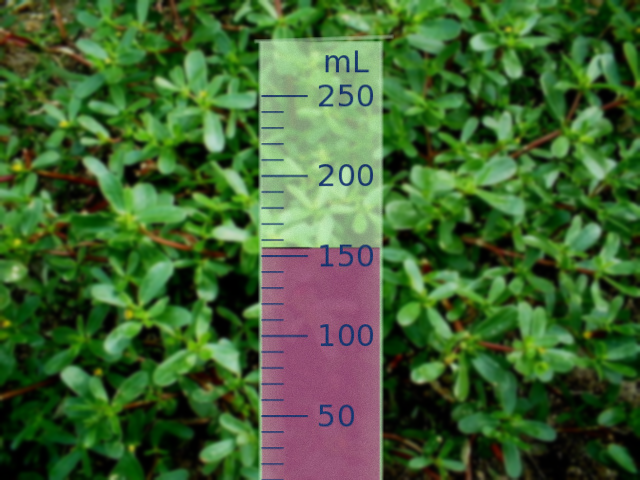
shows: 155 mL
